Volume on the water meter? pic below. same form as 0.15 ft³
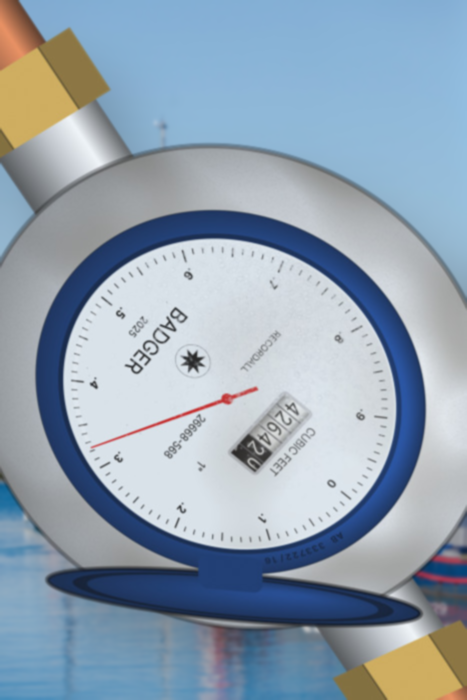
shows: 426420.32 ft³
